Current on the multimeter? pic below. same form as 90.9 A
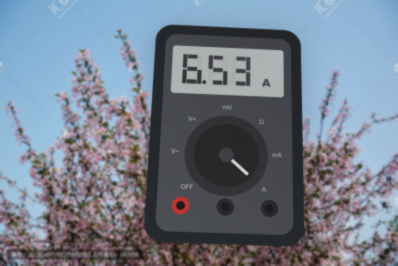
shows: 6.53 A
